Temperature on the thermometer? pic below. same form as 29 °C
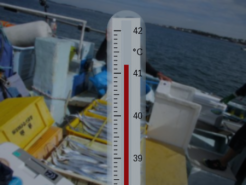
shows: 41.2 °C
